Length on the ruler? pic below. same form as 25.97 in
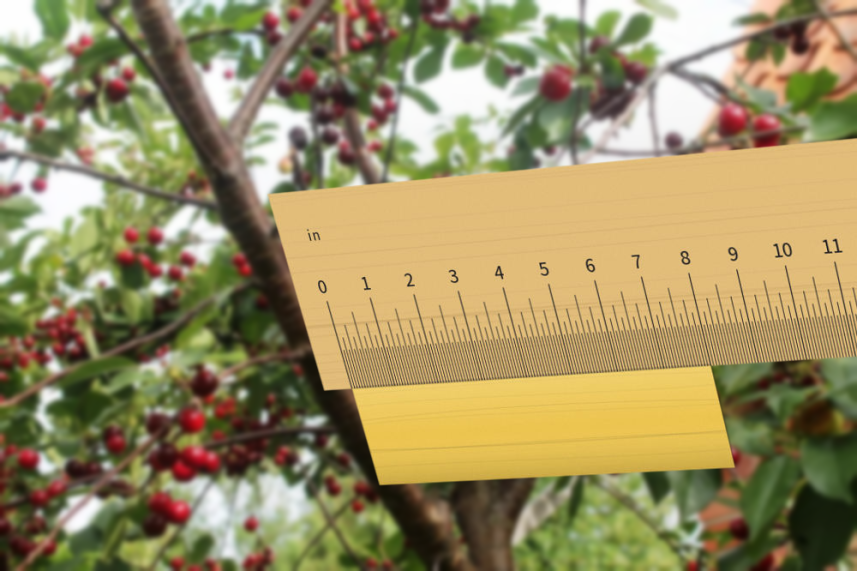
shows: 8 in
